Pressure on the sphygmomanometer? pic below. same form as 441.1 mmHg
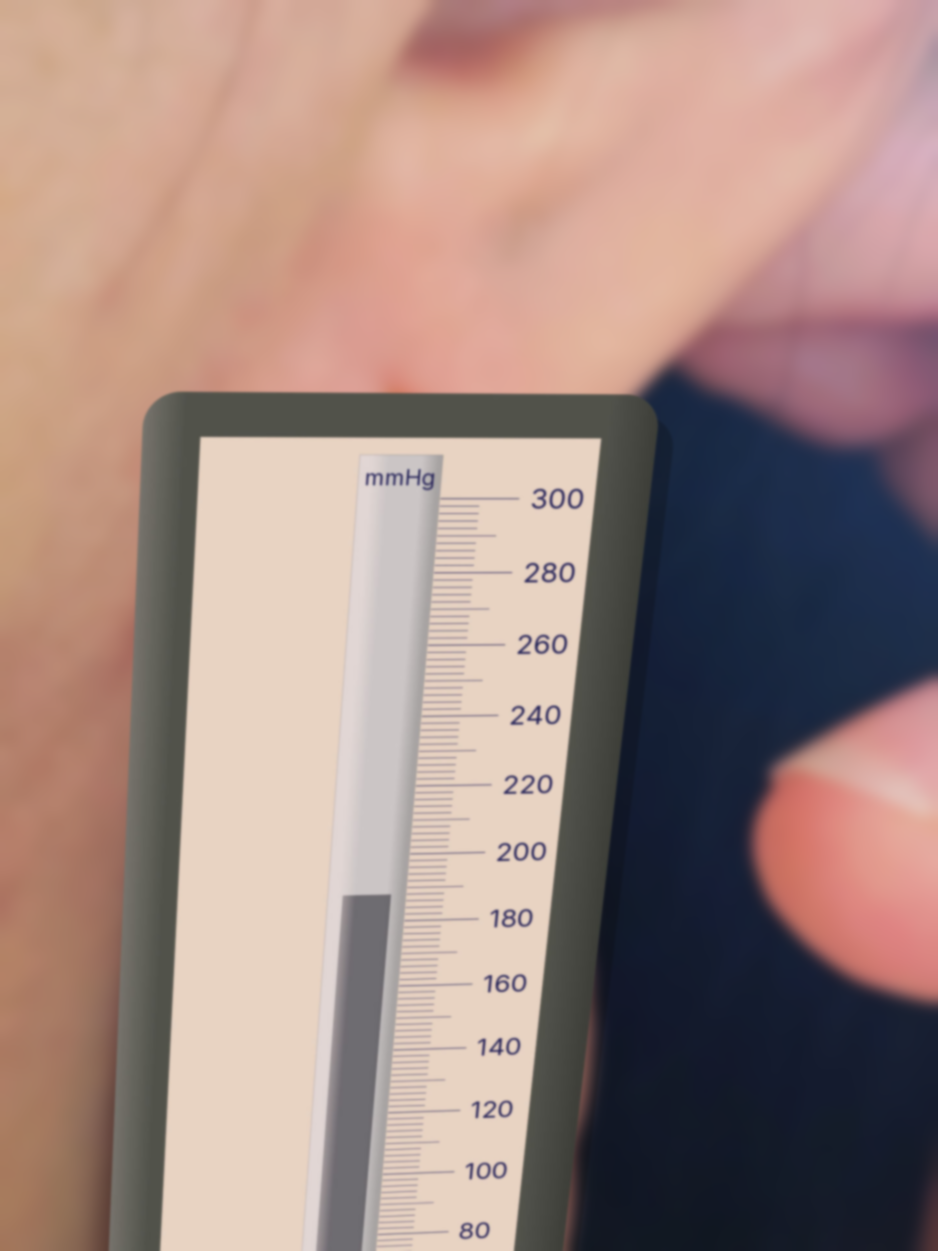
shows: 188 mmHg
